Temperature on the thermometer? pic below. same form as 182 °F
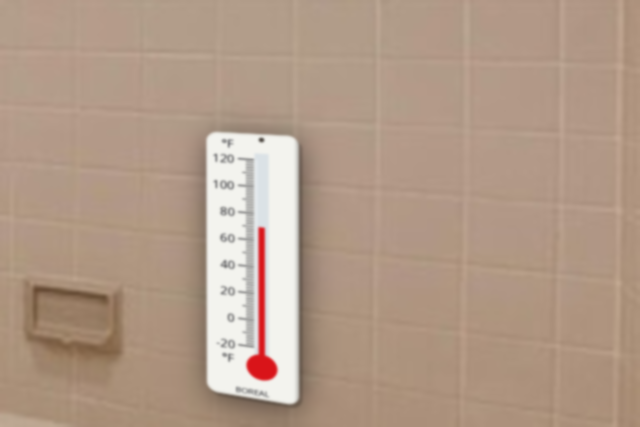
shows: 70 °F
